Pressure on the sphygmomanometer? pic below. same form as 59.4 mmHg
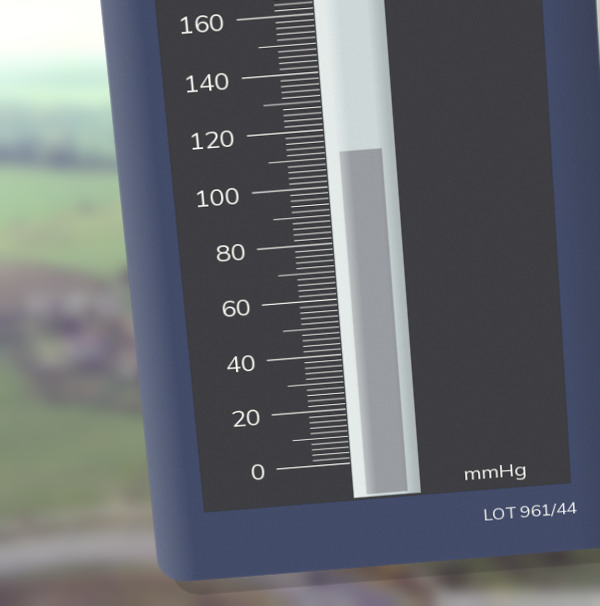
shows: 112 mmHg
